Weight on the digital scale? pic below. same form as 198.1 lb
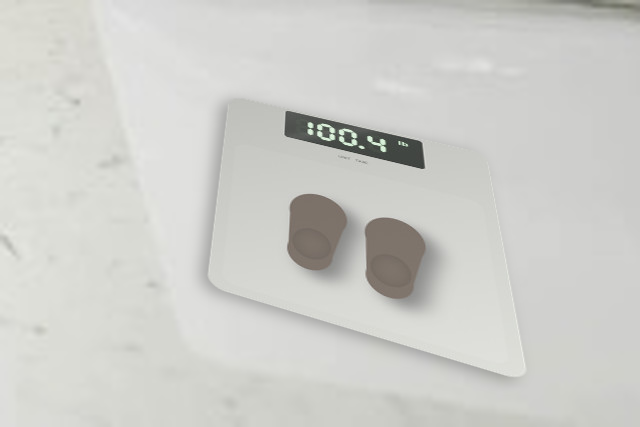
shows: 100.4 lb
